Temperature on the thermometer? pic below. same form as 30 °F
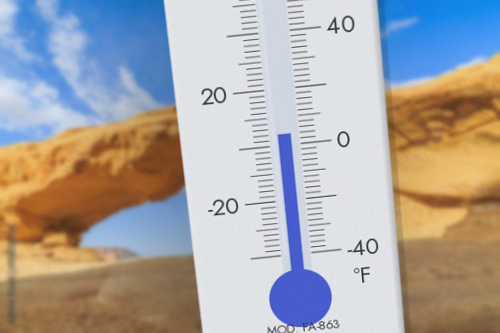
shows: 4 °F
